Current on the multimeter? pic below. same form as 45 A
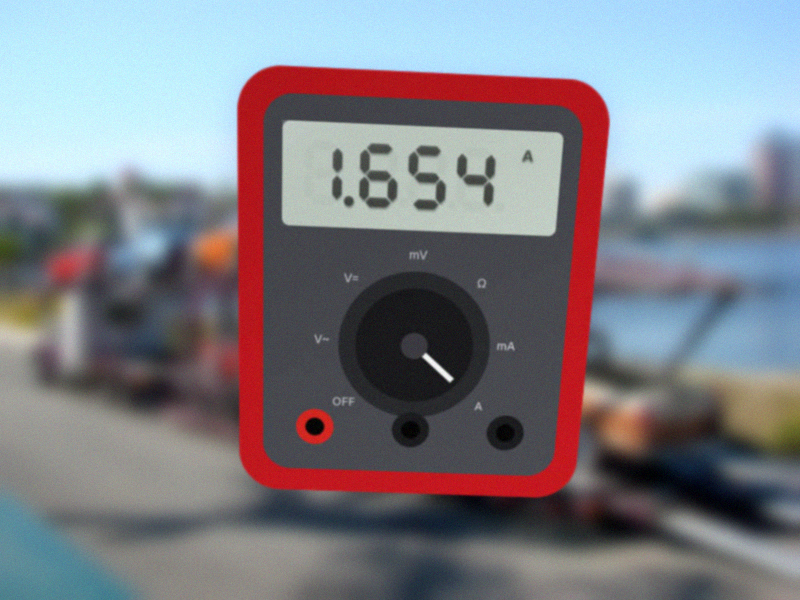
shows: 1.654 A
